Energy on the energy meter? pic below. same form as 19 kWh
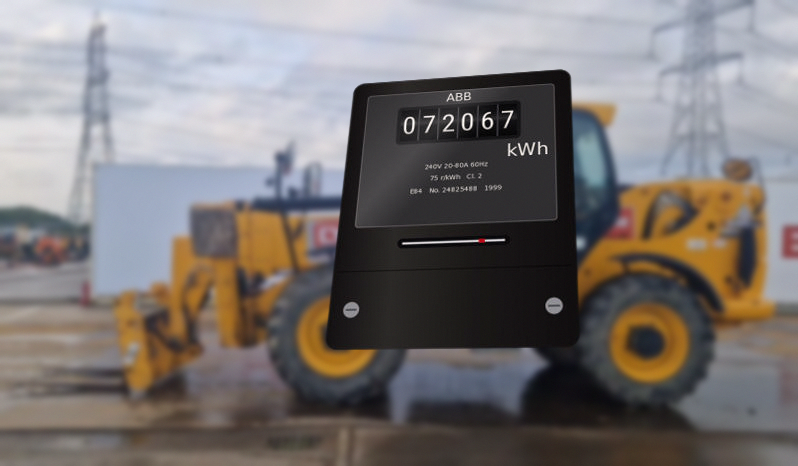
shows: 72067 kWh
